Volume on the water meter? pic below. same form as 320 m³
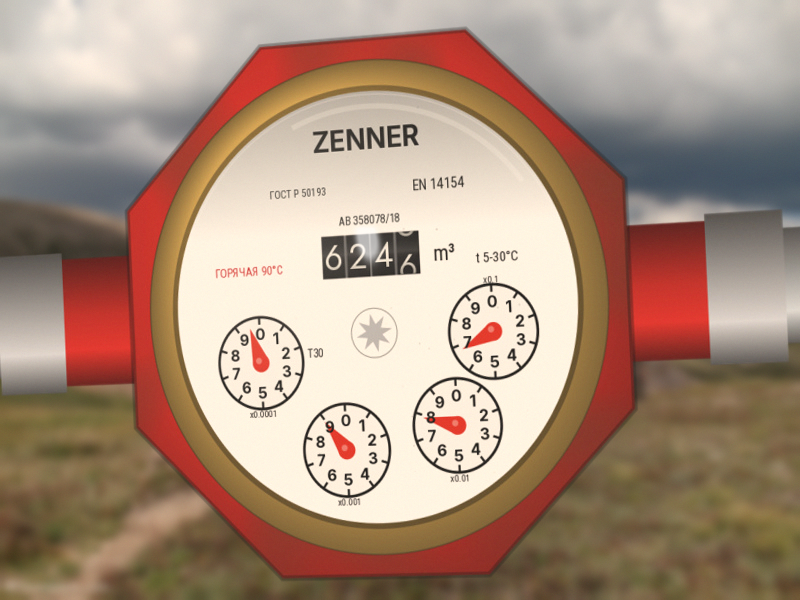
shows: 6245.6789 m³
